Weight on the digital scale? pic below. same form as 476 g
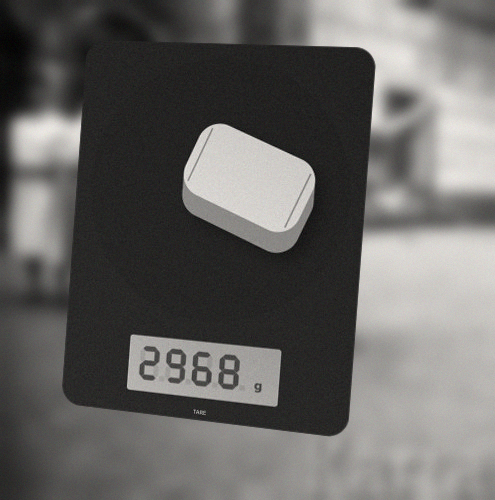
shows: 2968 g
